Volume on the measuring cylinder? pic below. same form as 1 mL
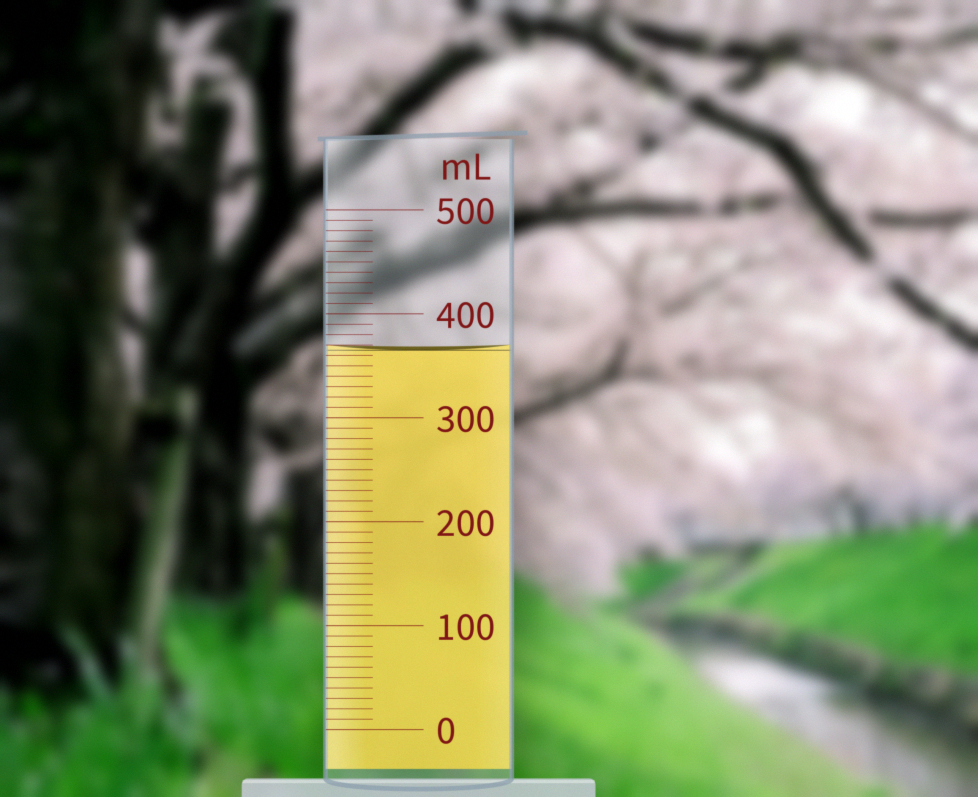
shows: 365 mL
